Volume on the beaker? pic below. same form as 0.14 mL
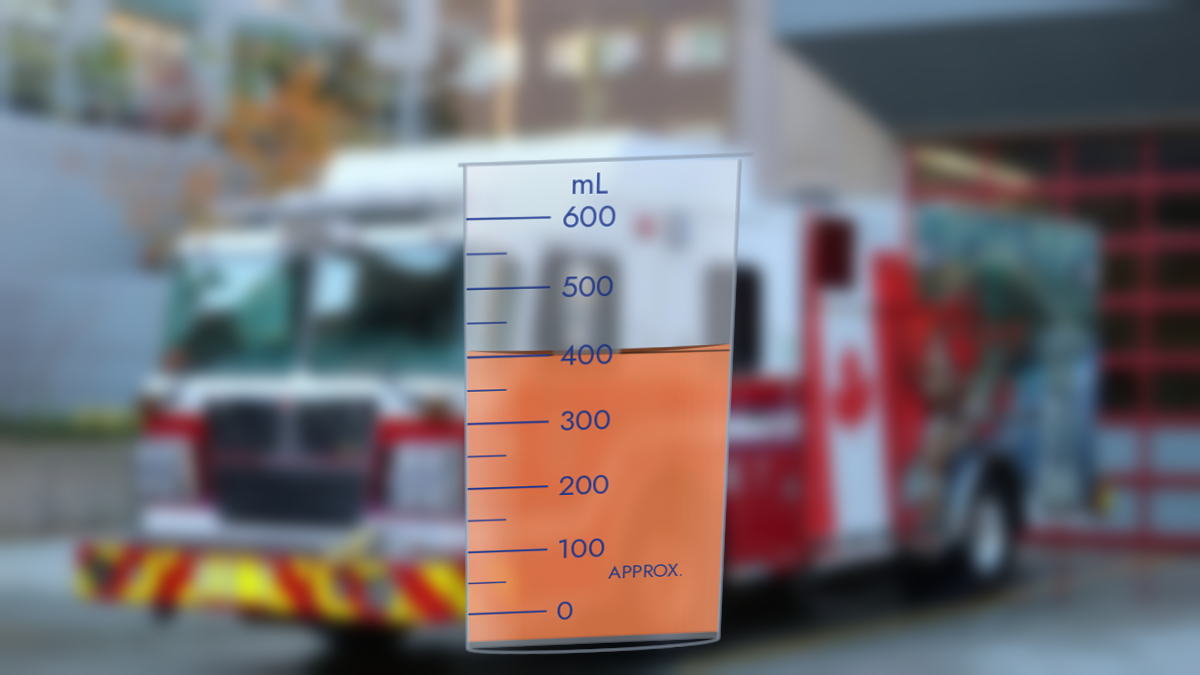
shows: 400 mL
